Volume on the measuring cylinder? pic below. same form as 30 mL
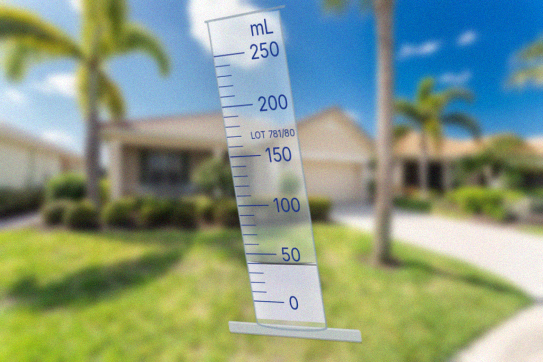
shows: 40 mL
